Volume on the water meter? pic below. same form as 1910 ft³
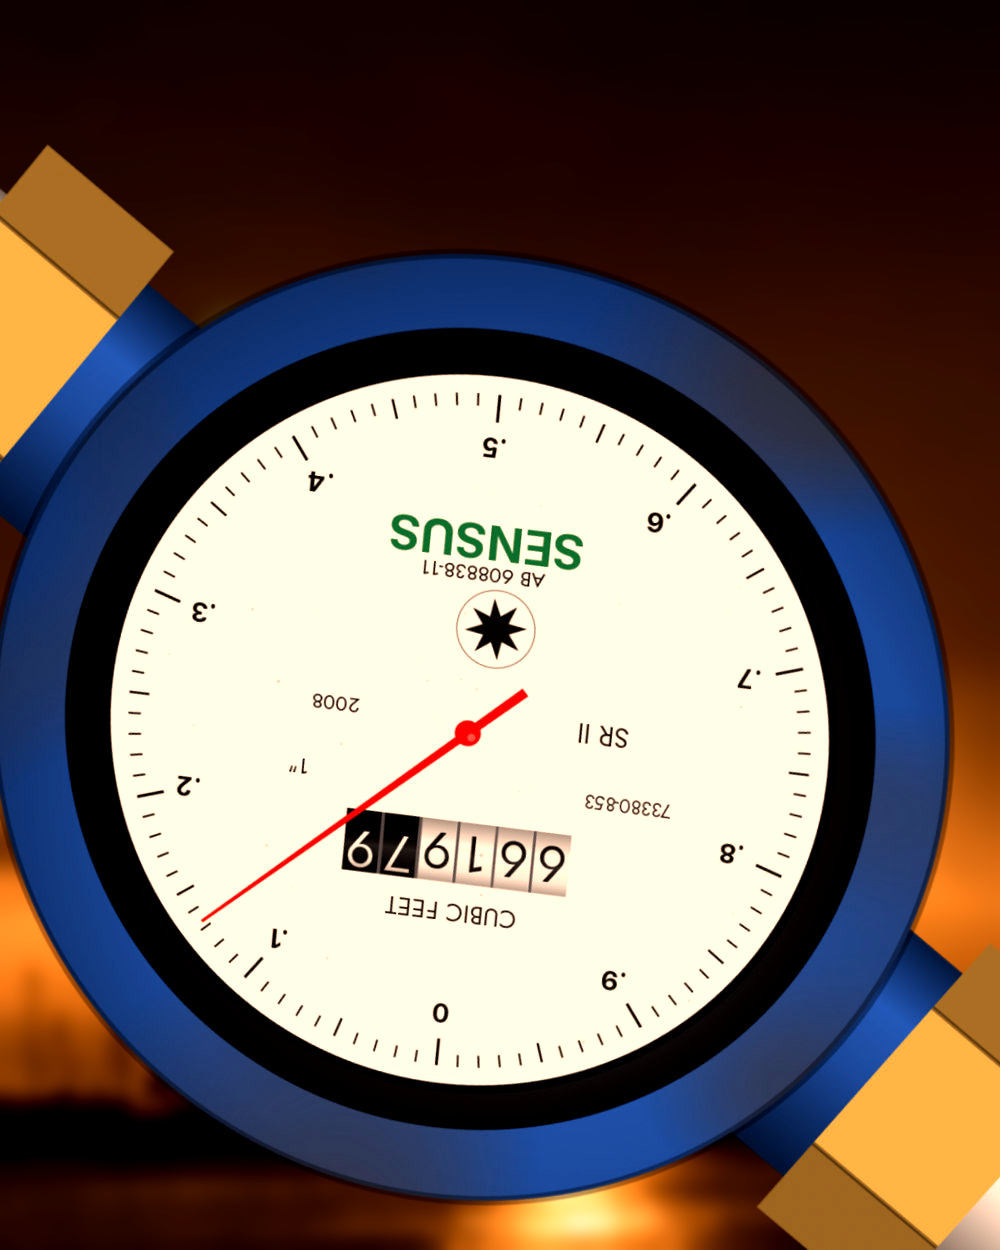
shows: 661979.13 ft³
